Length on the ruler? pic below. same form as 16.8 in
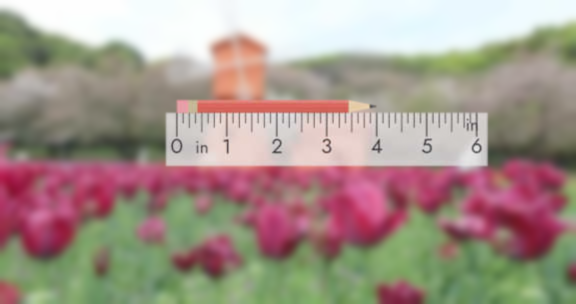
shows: 4 in
